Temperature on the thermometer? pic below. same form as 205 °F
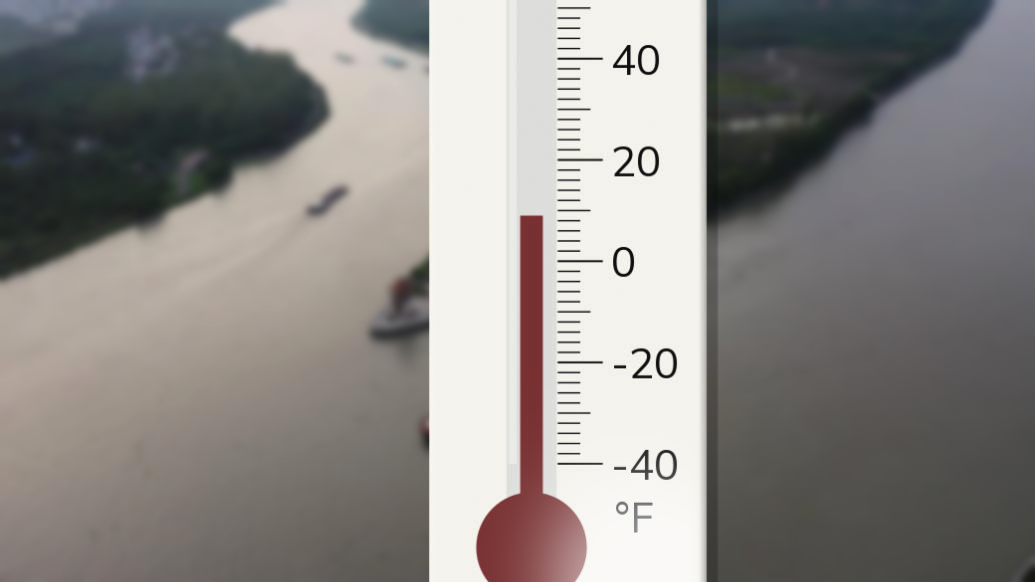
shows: 9 °F
